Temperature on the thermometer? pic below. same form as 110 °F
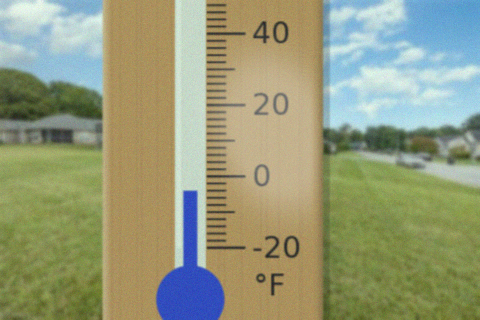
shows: -4 °F
